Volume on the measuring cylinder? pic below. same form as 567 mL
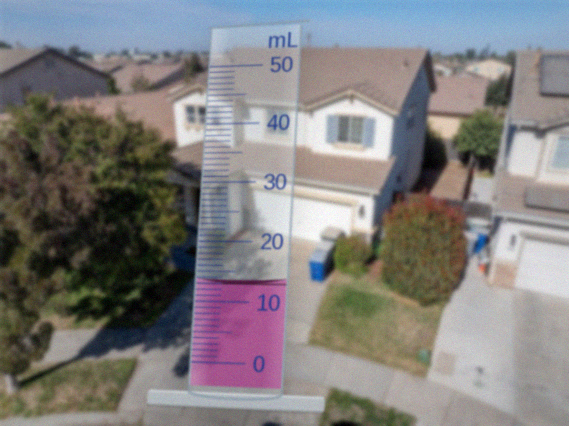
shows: 13 mL
